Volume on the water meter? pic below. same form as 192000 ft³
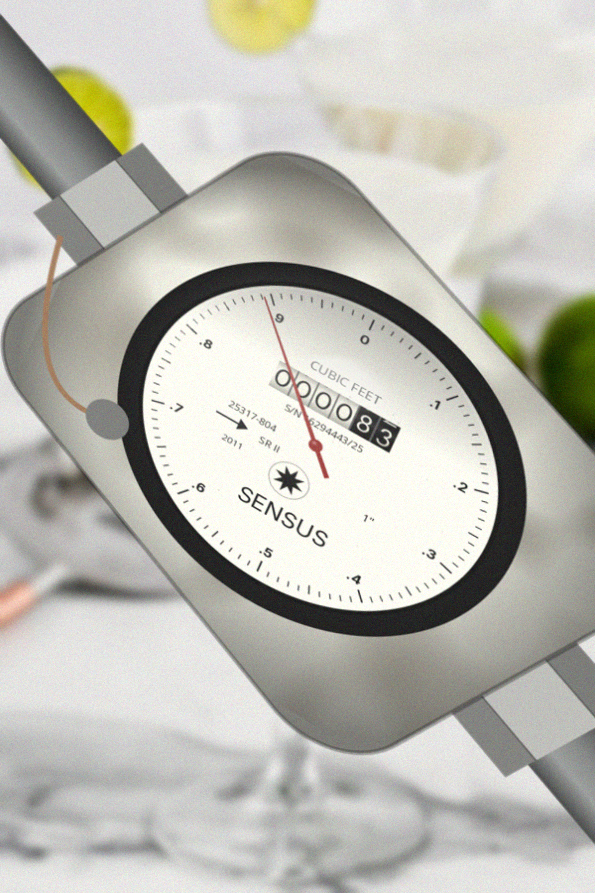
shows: 82.89 ft³
